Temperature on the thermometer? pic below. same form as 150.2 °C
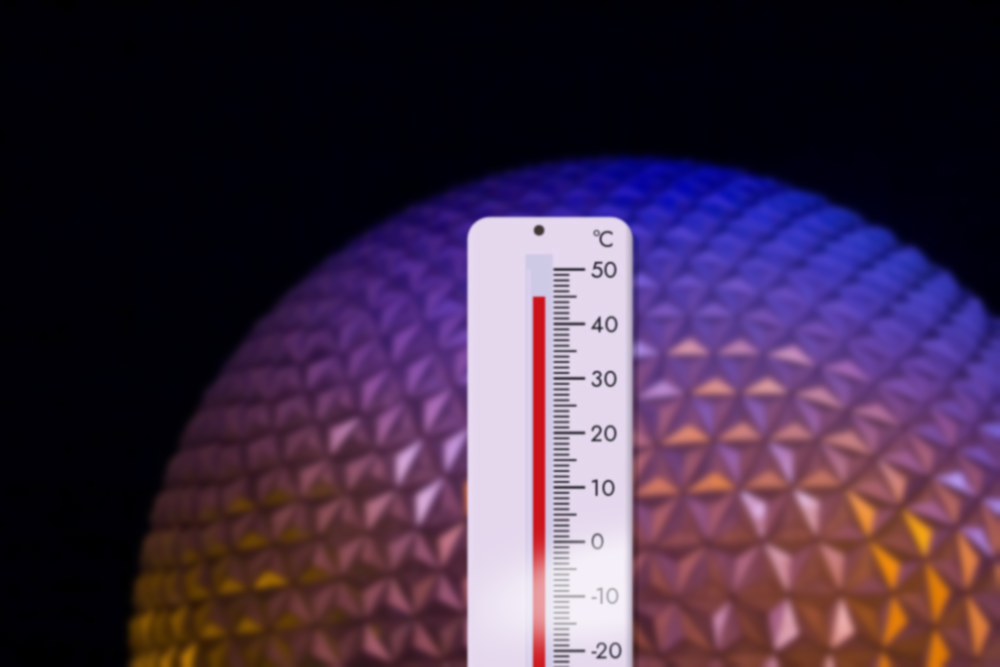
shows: 45 °C
